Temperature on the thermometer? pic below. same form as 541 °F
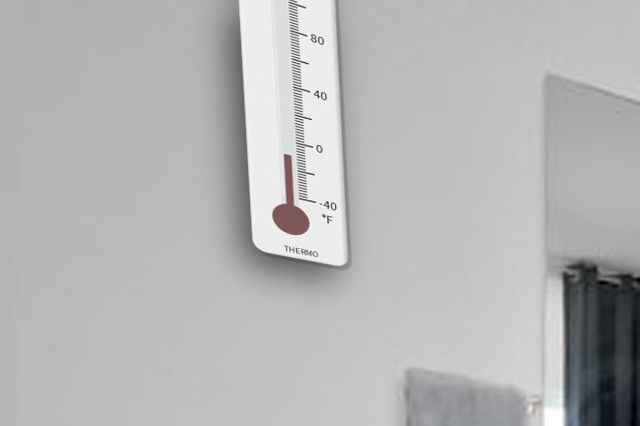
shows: -10 °F
